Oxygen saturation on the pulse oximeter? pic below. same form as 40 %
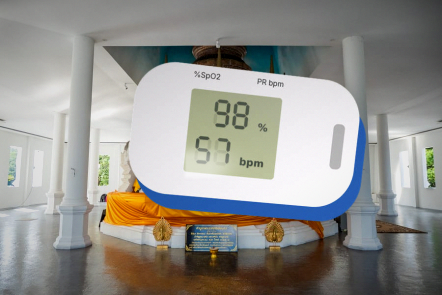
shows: 98 %
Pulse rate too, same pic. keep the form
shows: 57 bpm
